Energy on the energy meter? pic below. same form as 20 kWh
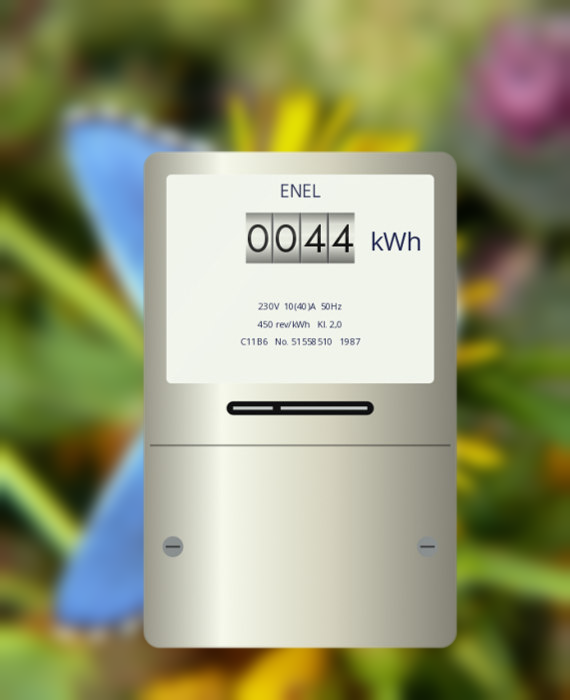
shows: 44 kWh
